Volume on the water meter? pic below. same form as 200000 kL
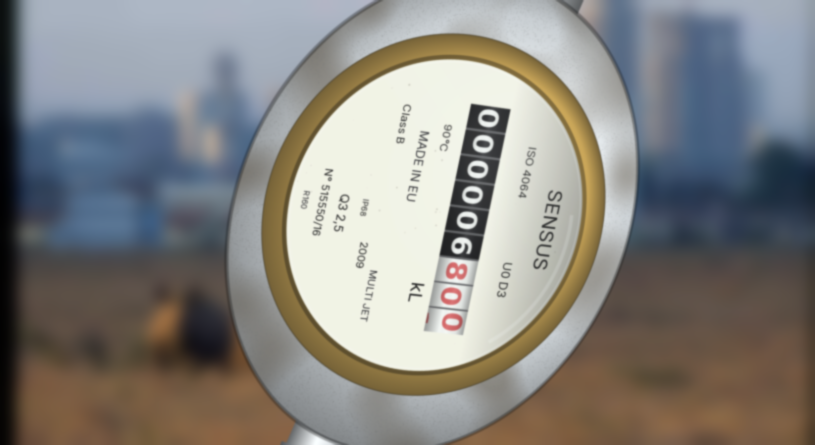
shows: 6.800 kL
